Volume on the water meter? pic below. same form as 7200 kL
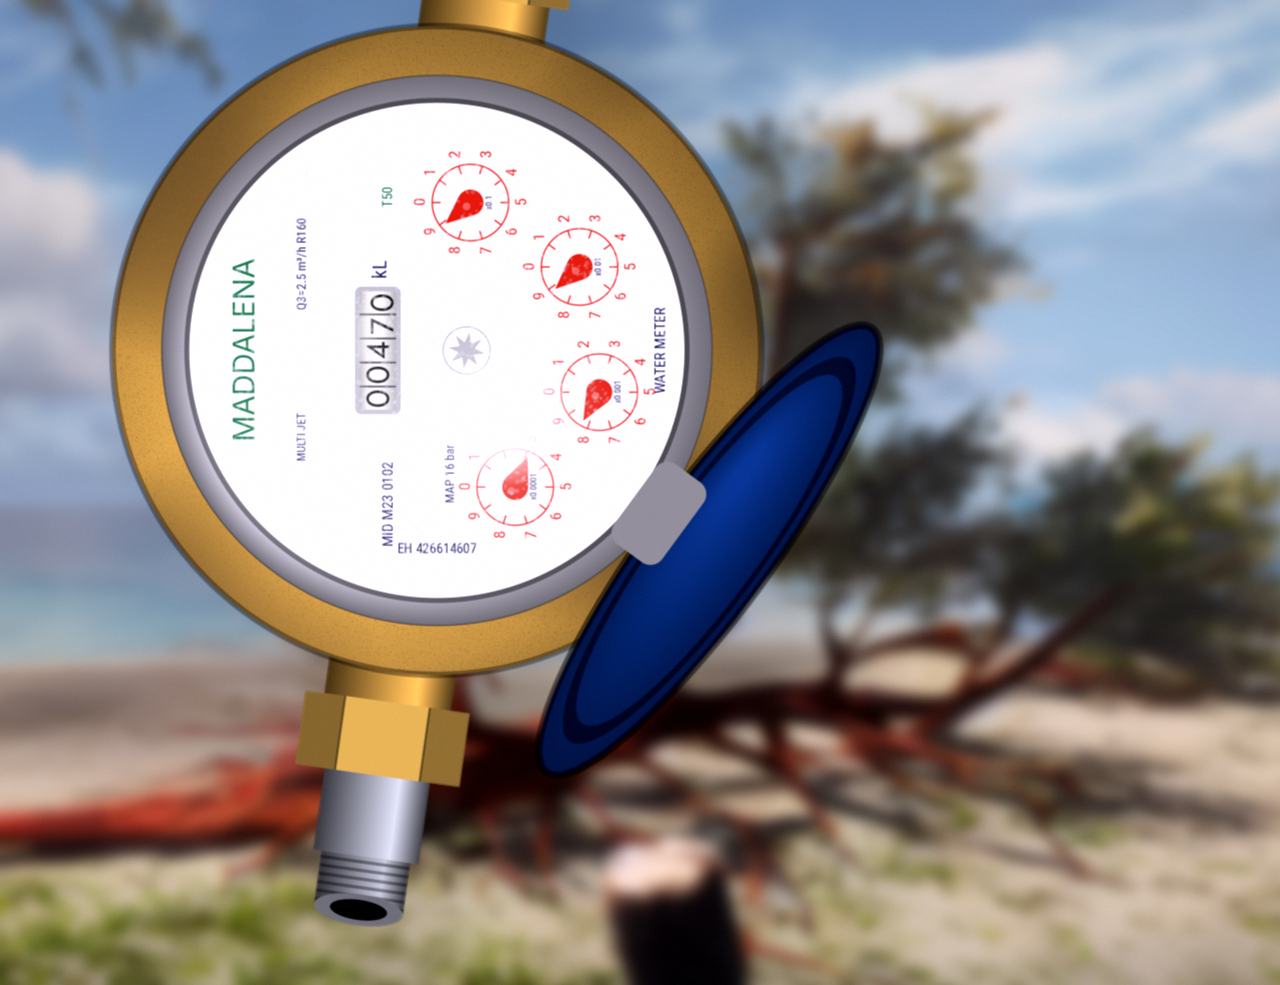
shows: 469.8883 kL
